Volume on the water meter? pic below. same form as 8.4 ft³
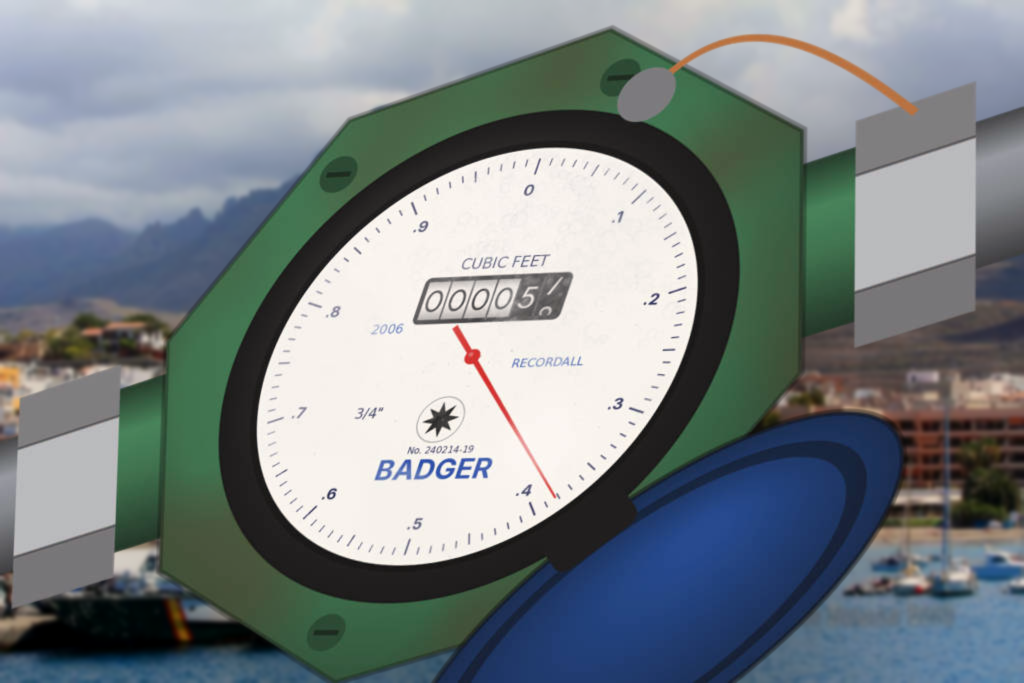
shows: 57.38 ft³
